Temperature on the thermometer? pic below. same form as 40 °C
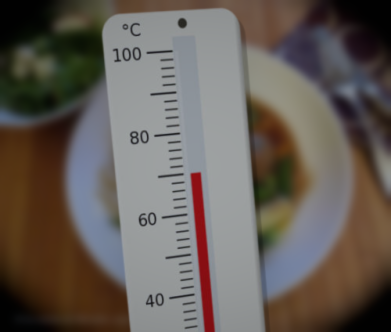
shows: 70 °C
